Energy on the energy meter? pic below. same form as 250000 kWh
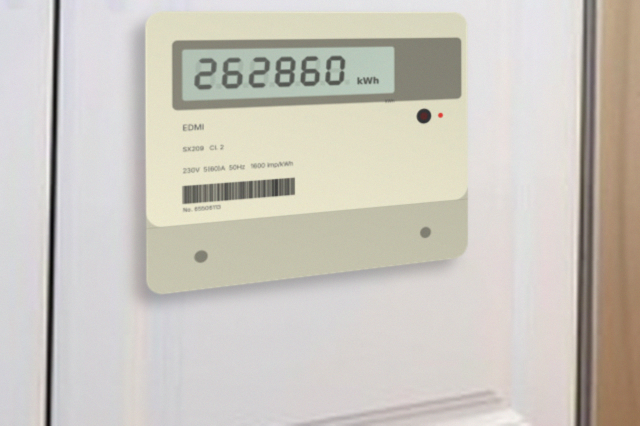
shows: 262860 kWh
